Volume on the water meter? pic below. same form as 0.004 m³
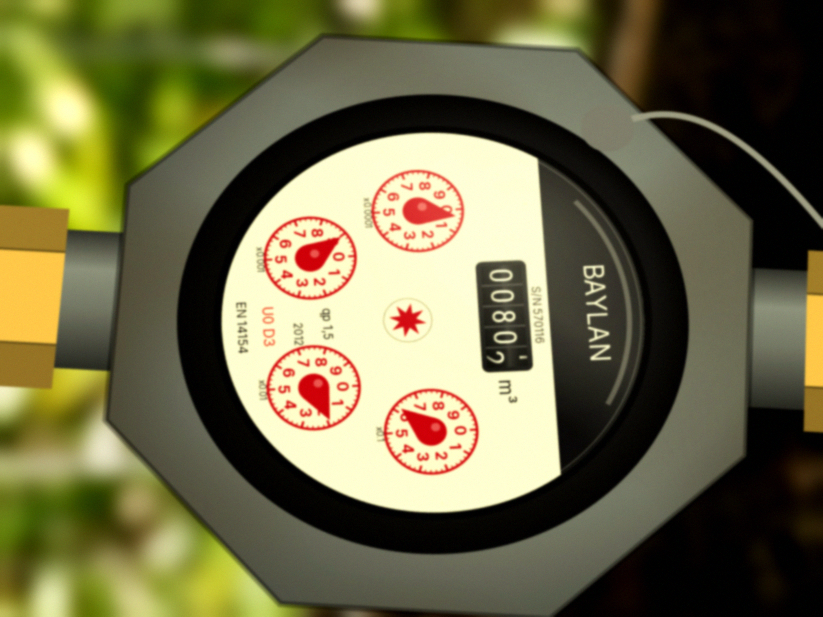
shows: 801.6190 m³
